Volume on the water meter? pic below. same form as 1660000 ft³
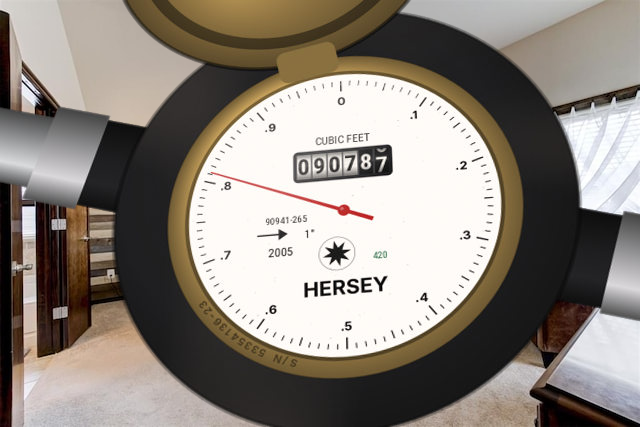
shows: 90786.81 ft³
